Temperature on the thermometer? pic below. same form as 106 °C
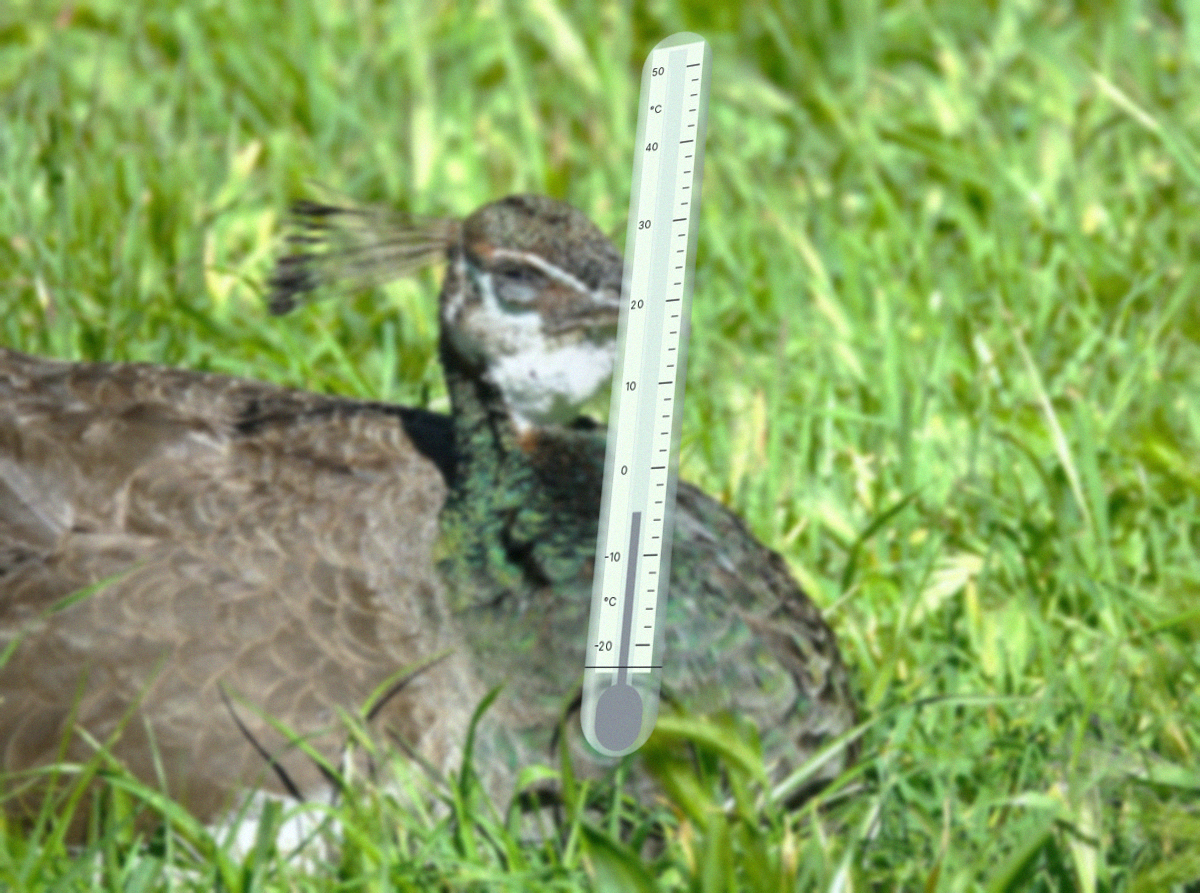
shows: -5 °C
